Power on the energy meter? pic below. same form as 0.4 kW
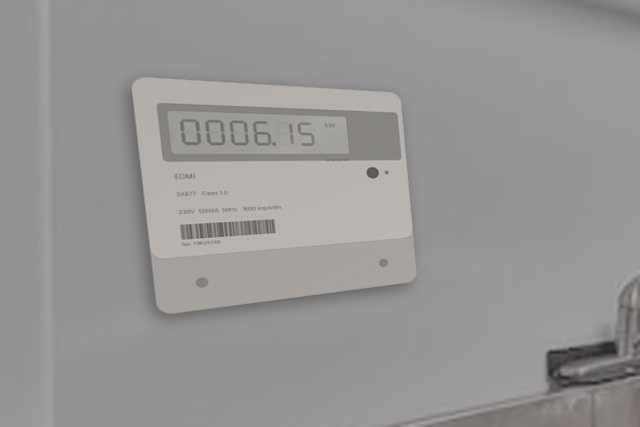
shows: 6.15 kW
